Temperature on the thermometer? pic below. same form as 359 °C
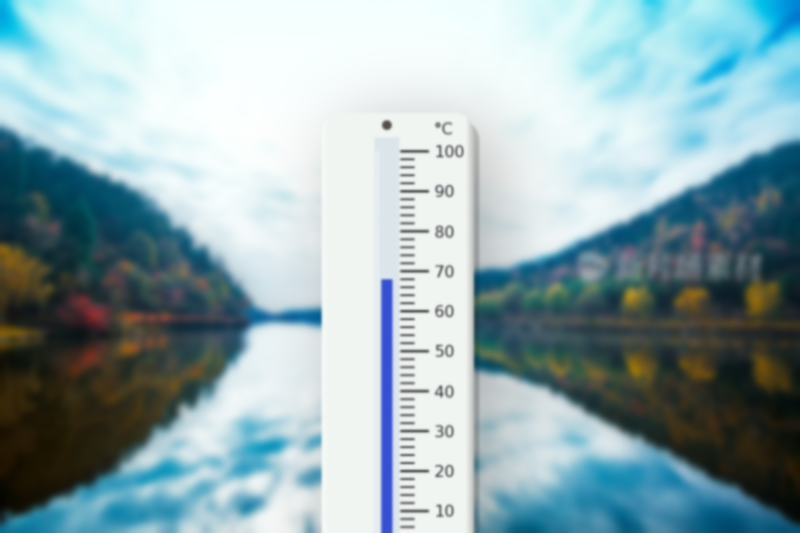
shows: 68 °C
